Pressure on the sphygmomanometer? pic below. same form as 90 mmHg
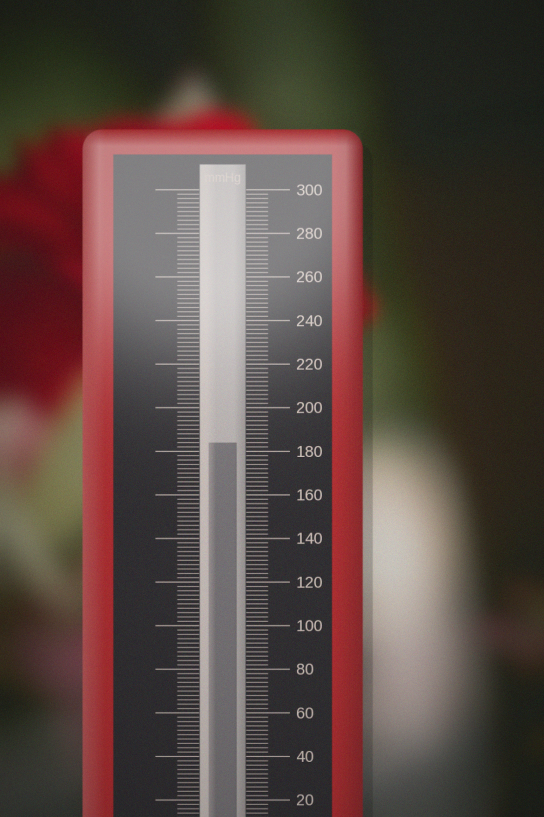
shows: 184 mmHg
